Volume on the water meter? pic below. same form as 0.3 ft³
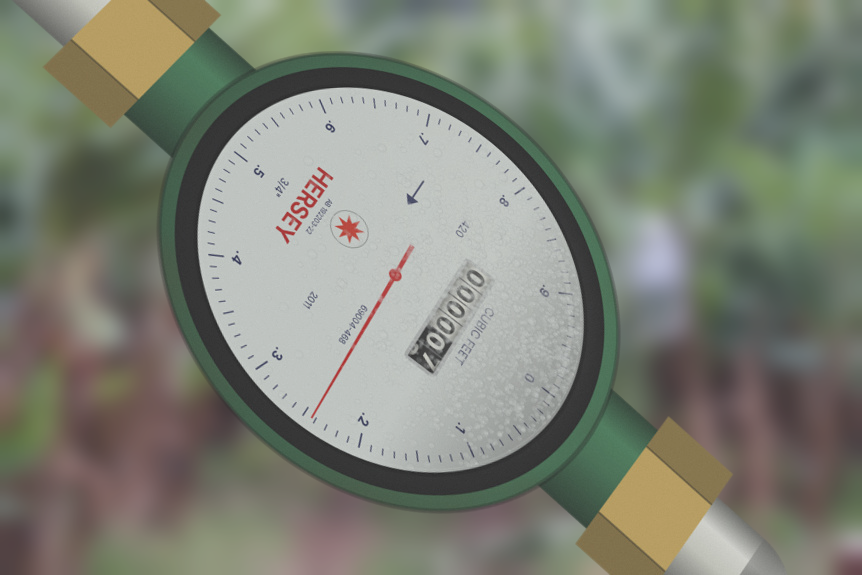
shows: 7.24 ft³
